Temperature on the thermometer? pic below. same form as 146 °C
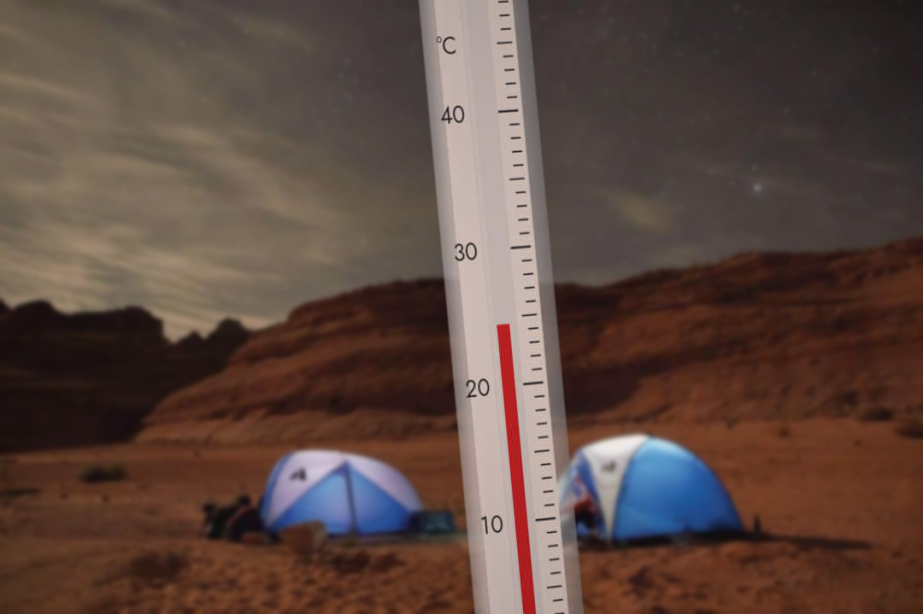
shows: 24.5 °C
